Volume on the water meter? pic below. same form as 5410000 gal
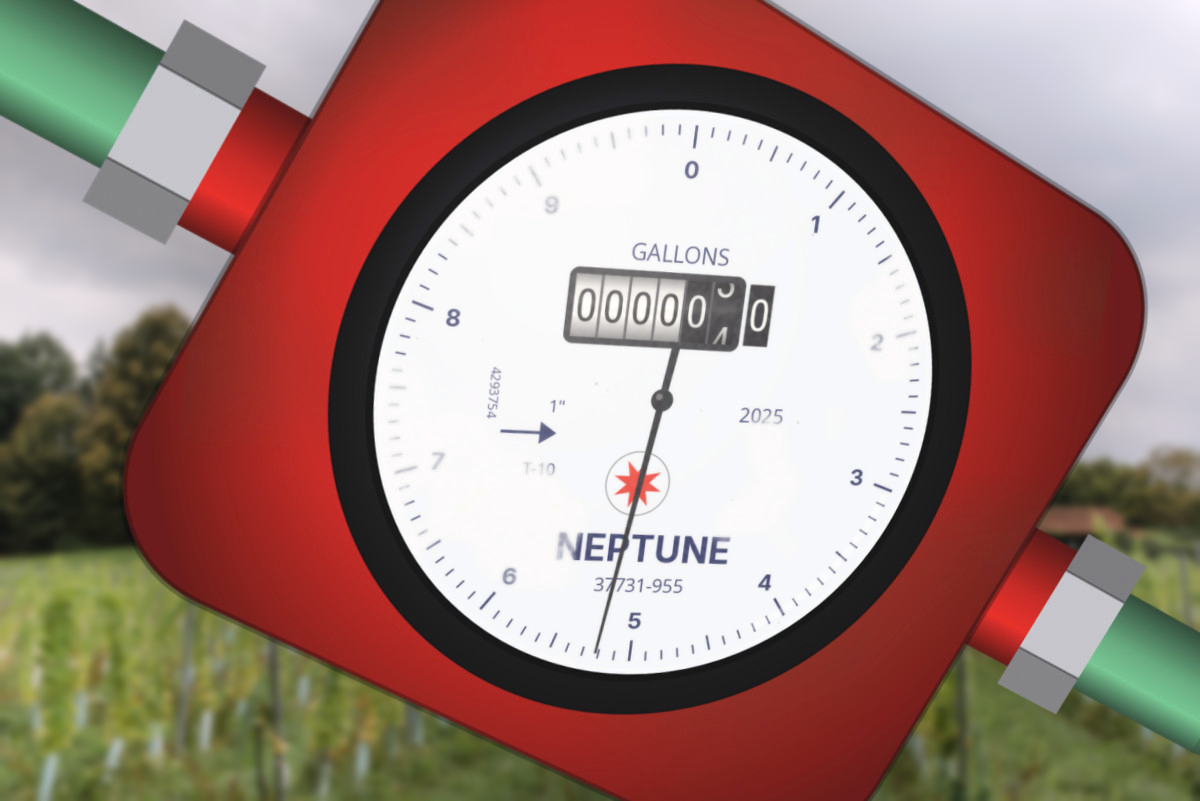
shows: 35.2 gal
